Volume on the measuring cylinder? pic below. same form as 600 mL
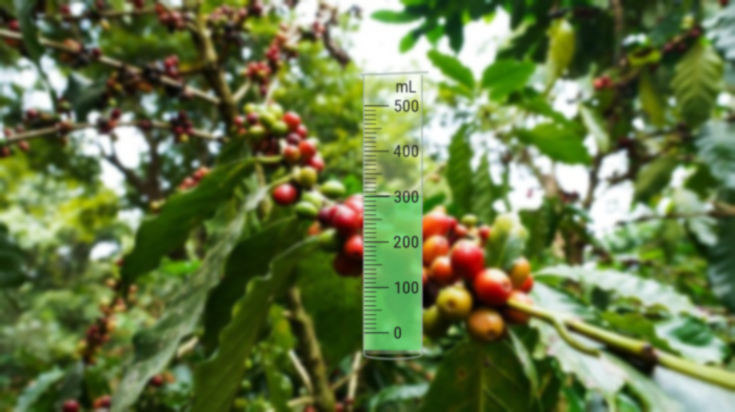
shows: 300 mL
